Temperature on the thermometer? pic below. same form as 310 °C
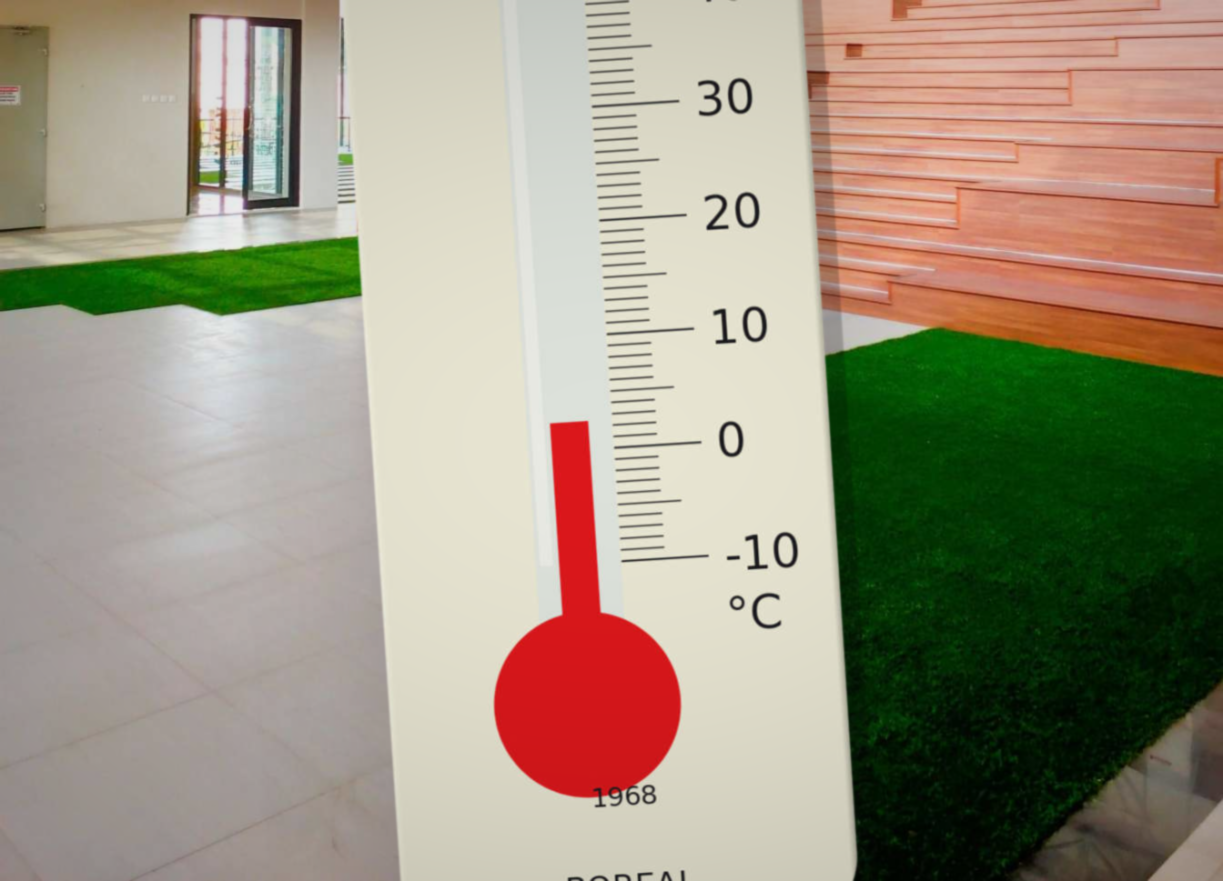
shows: 2.5 °C
